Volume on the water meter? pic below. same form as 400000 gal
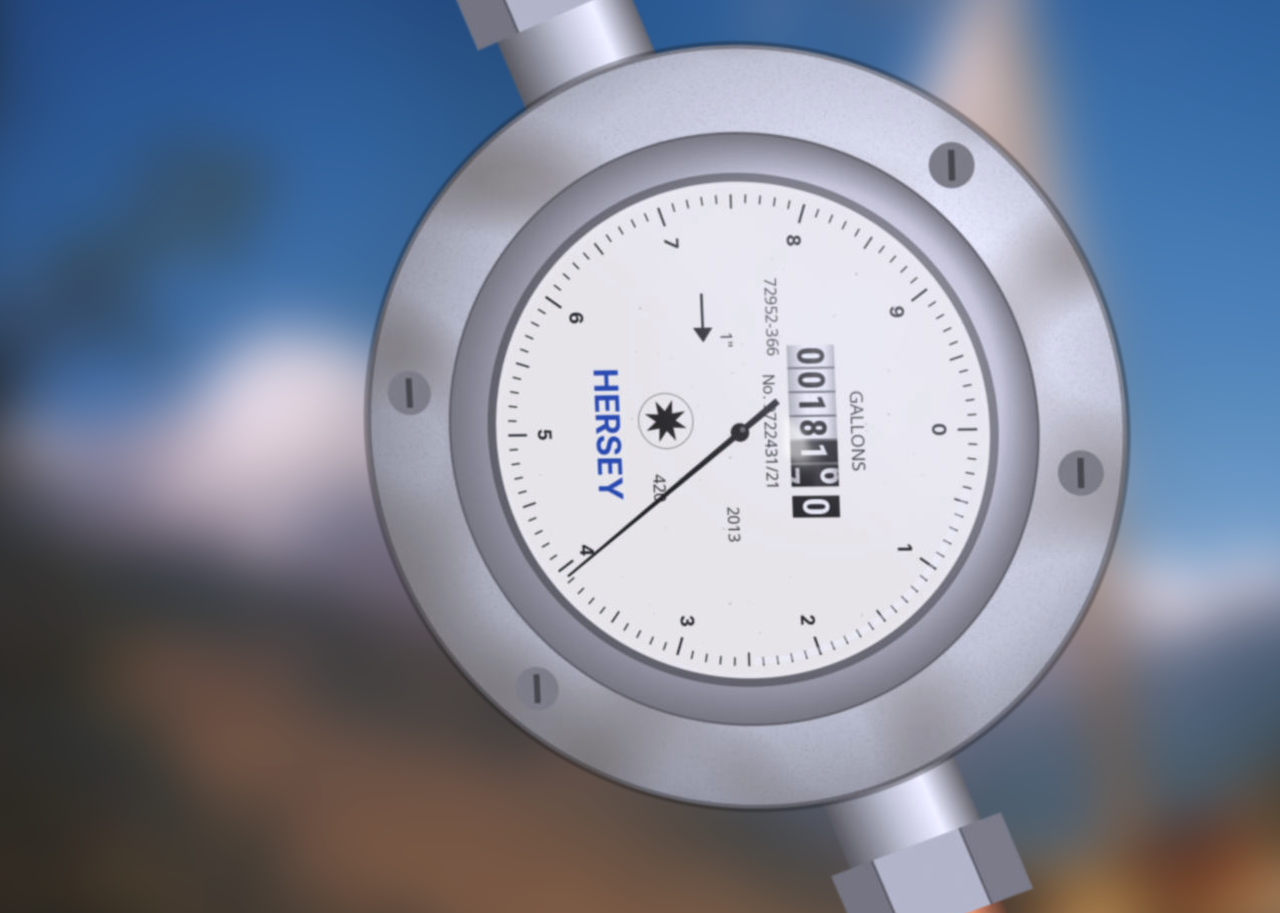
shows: 18163.9 gal
